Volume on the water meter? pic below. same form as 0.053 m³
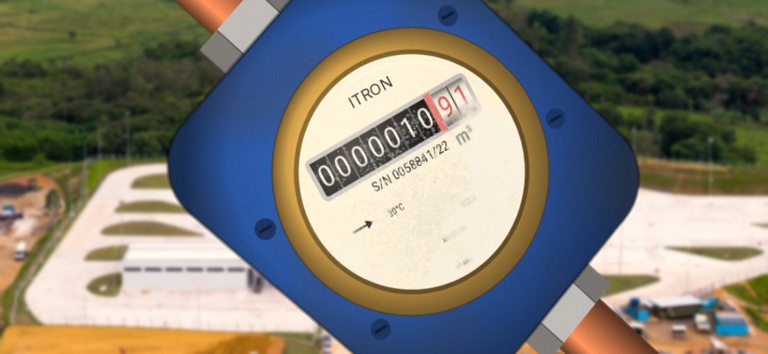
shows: 10.91 m³
